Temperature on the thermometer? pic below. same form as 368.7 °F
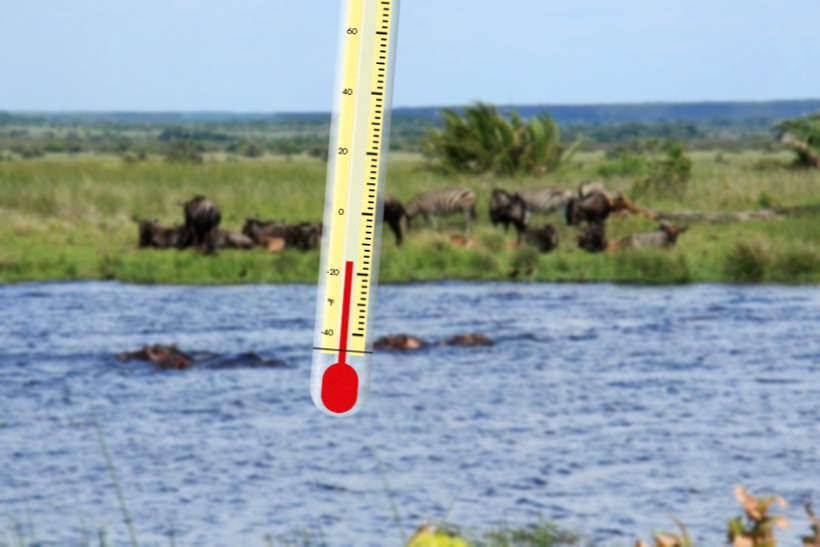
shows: -16 °F
